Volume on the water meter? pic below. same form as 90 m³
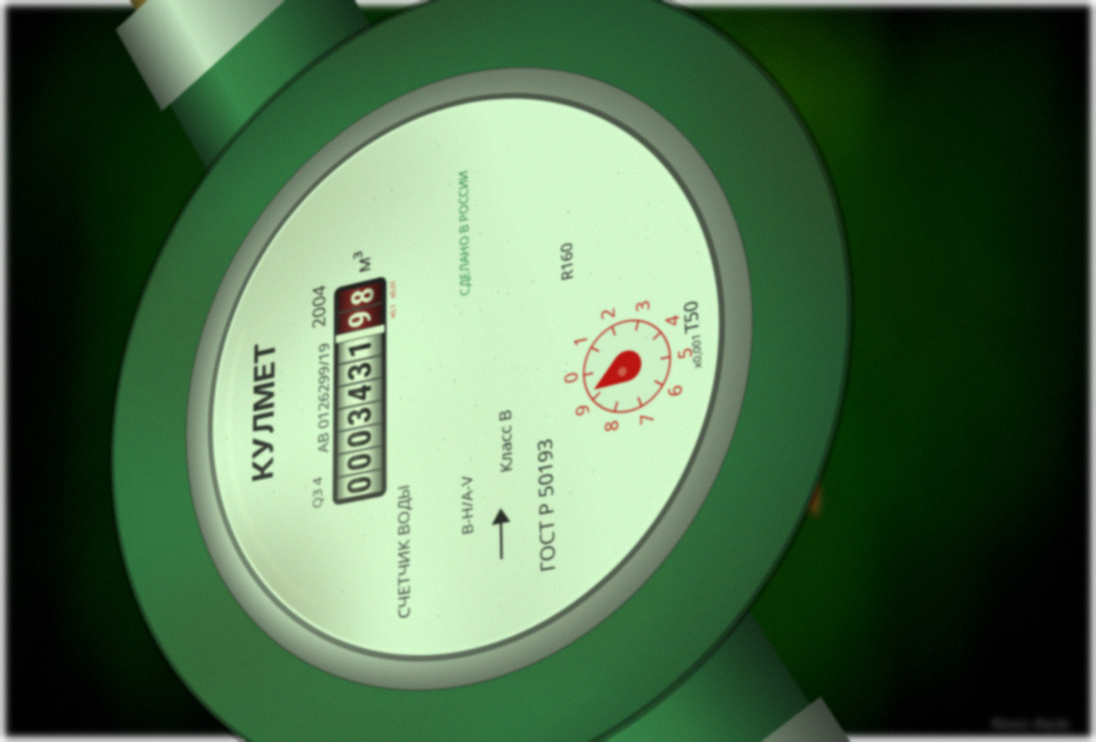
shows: 3431.979 m³
